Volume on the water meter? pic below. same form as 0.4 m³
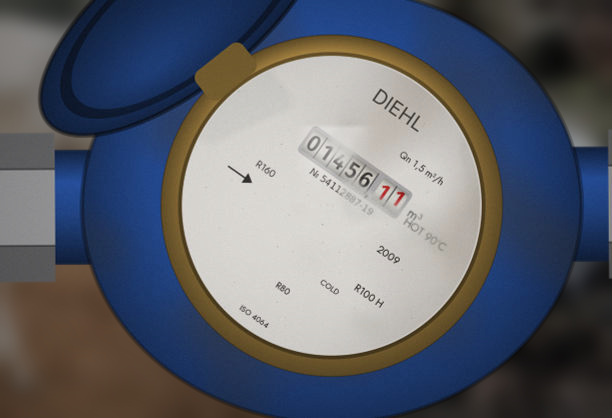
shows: 1456.11 m³
